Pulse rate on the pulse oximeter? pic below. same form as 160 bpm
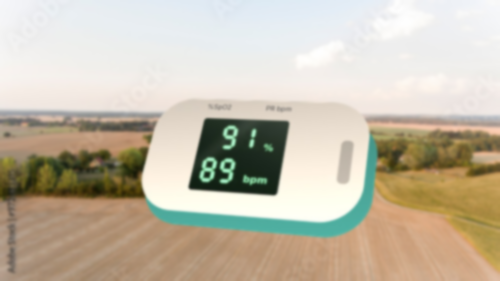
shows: 89 bpm
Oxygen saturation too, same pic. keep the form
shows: 91 %
